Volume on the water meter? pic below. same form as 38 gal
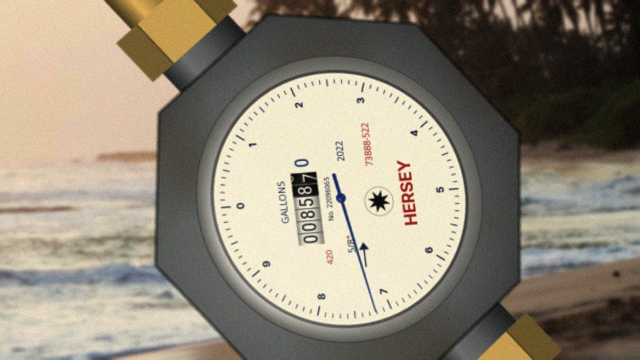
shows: 85867.2 gal
